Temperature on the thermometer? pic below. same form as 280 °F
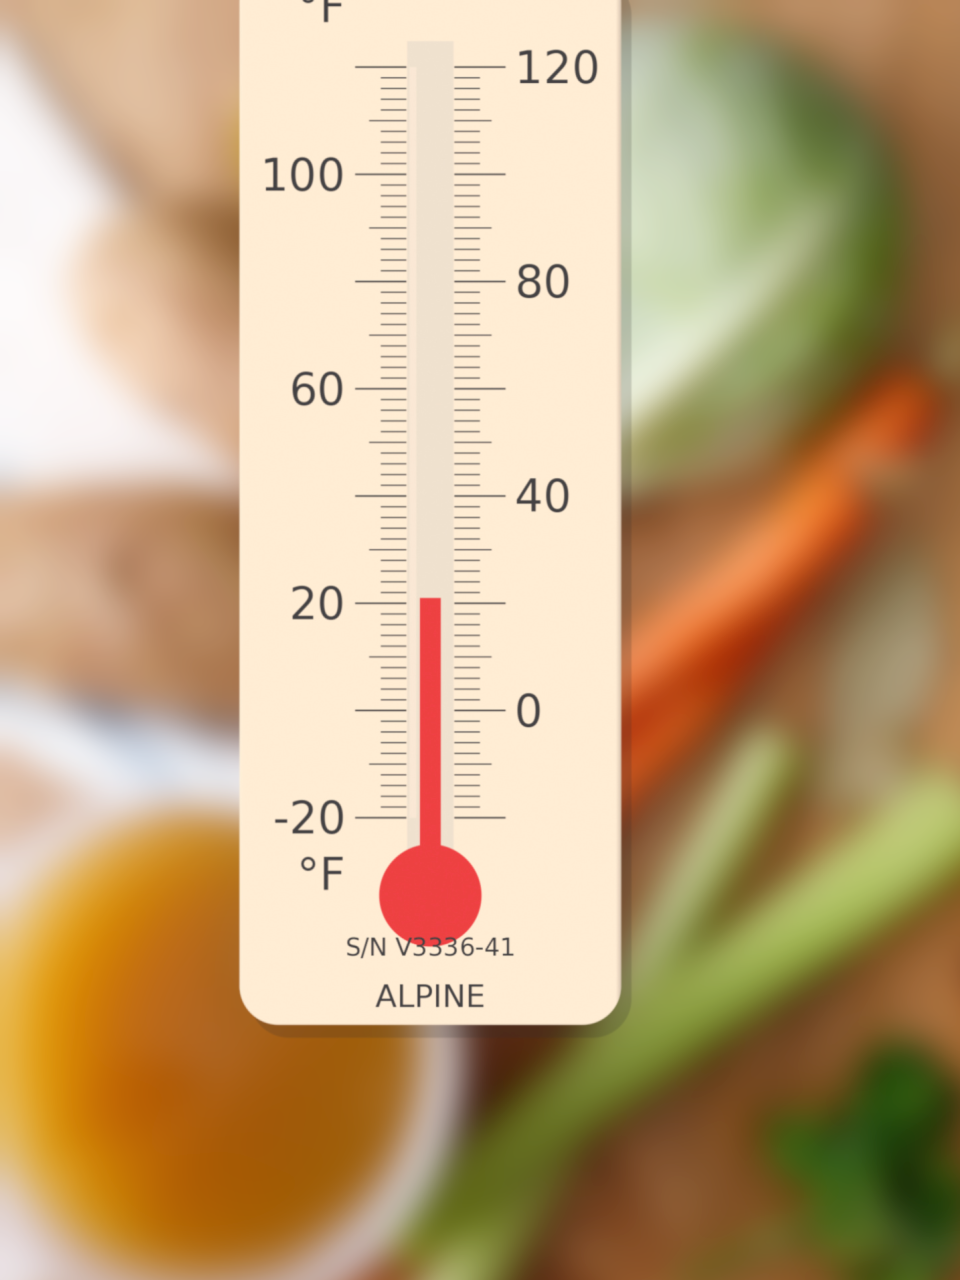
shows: 21 °F
